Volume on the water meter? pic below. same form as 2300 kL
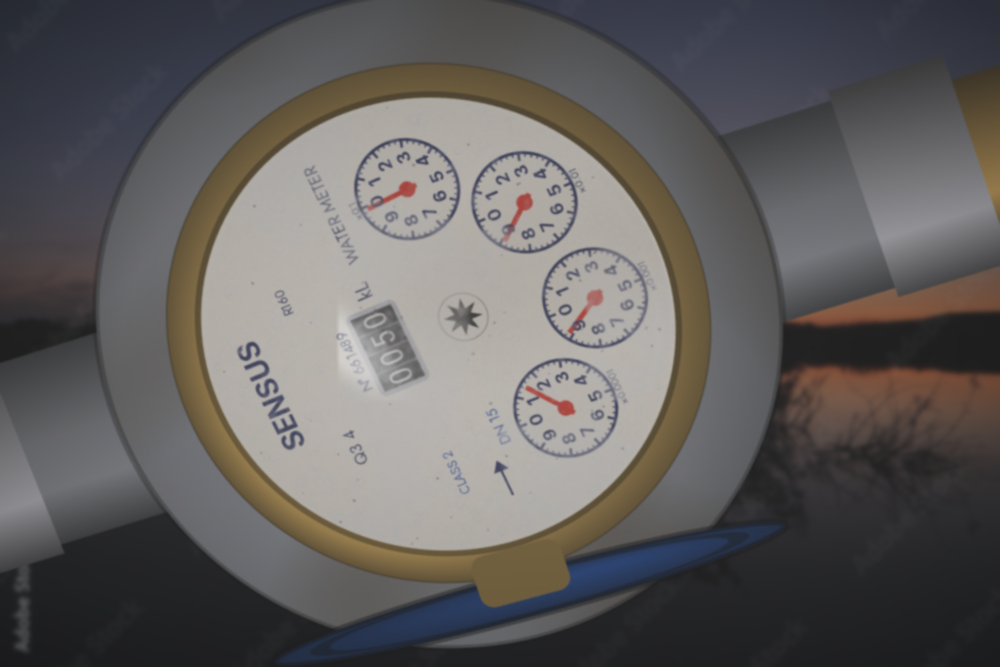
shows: 49.9891 kL
